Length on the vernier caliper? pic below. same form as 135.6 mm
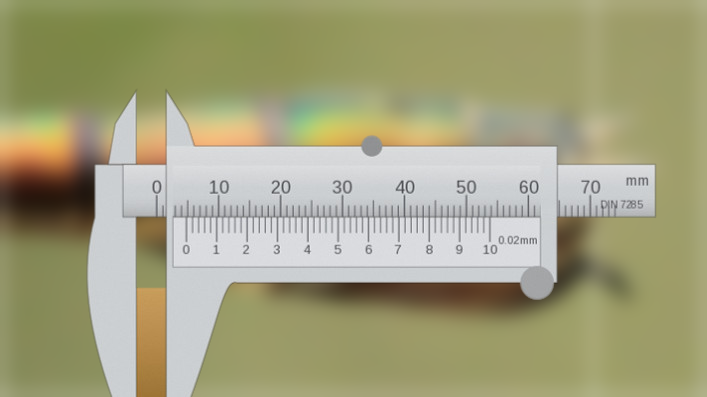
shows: 4.8 mm
